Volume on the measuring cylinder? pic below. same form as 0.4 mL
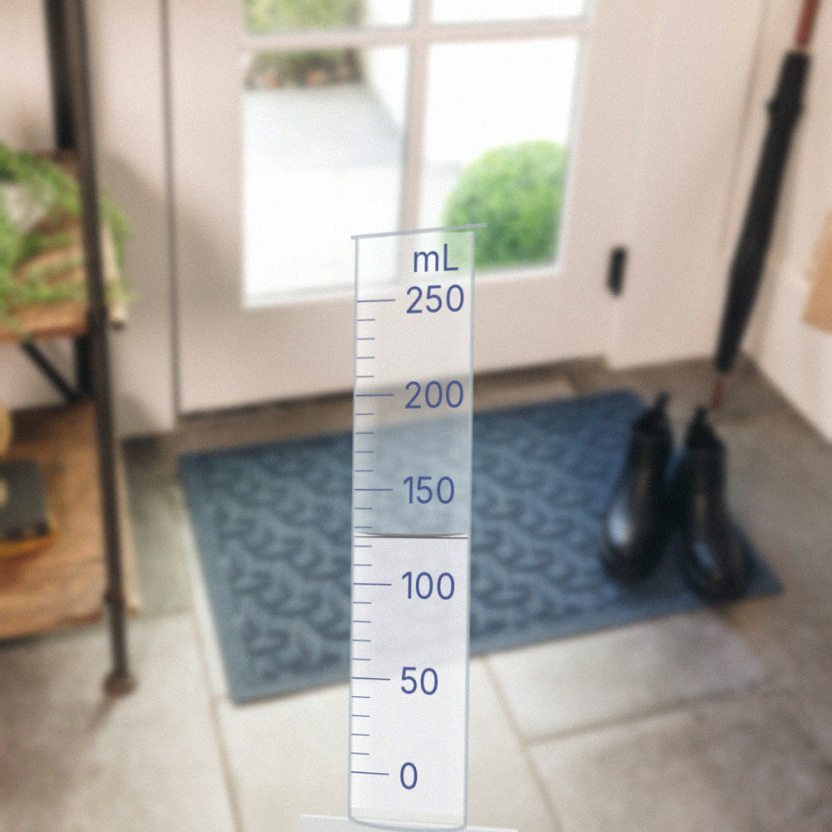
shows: 125 mL
